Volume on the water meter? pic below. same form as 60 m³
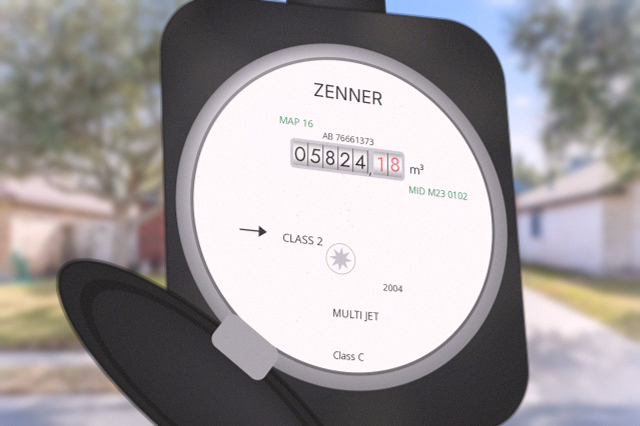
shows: 5824.18 m³
